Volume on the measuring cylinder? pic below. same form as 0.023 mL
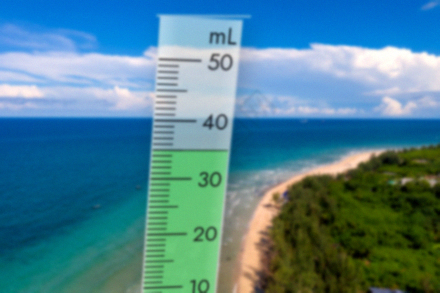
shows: 35 mL
